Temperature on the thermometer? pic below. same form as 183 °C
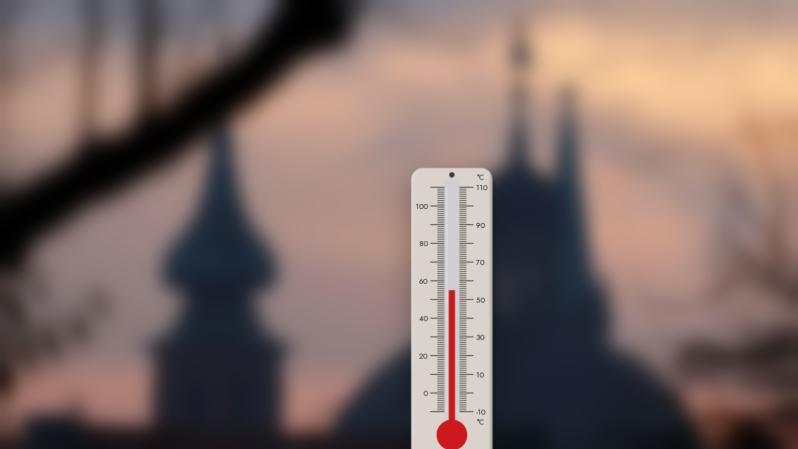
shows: 55 °C
